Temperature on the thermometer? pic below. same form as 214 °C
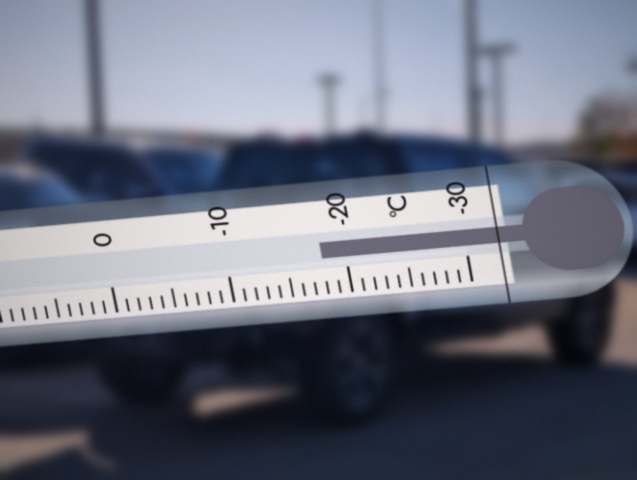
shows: -18 °C
